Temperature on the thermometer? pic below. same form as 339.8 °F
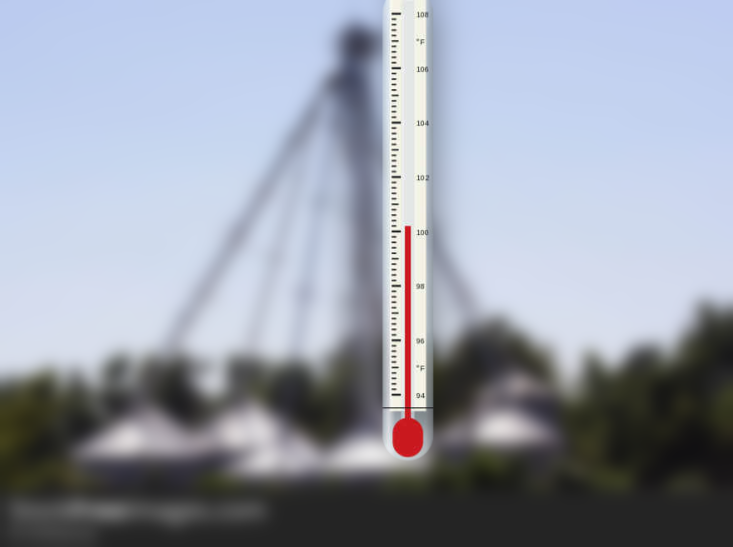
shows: 100.2 °F
